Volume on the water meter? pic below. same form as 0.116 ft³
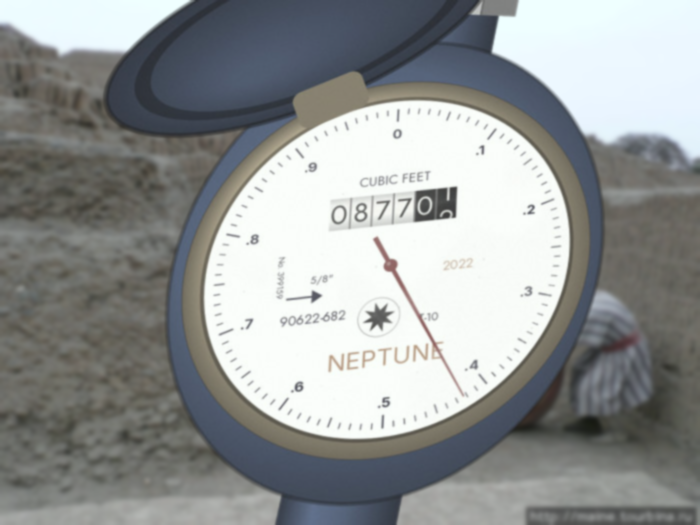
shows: 87701.42 ft³
